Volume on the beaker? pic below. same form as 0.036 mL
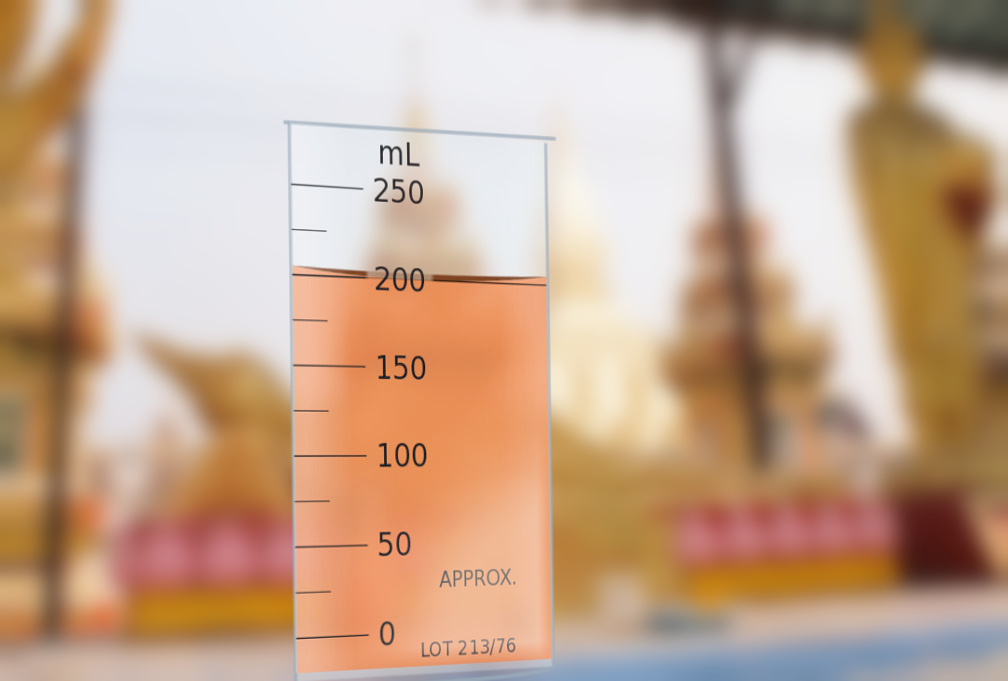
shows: 200 mL
